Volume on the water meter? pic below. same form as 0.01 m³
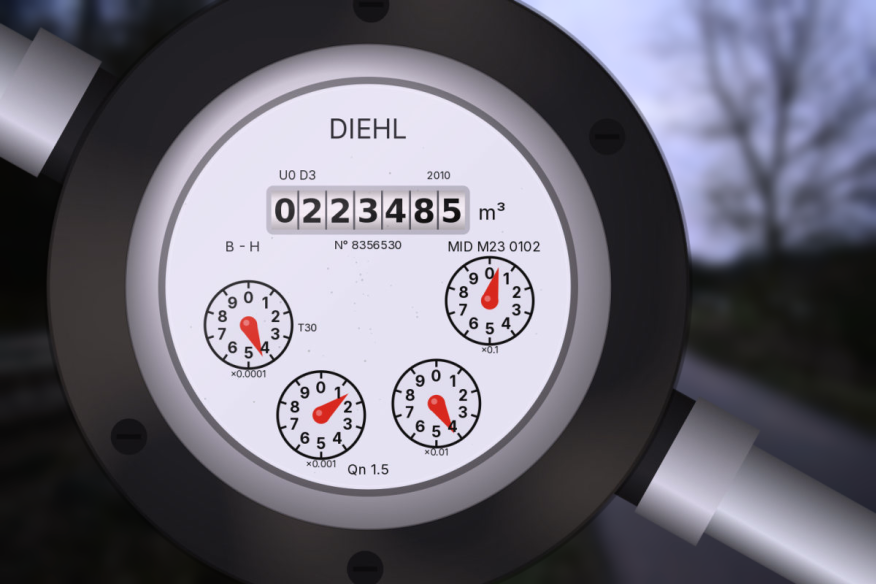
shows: 223485.0414 m³
